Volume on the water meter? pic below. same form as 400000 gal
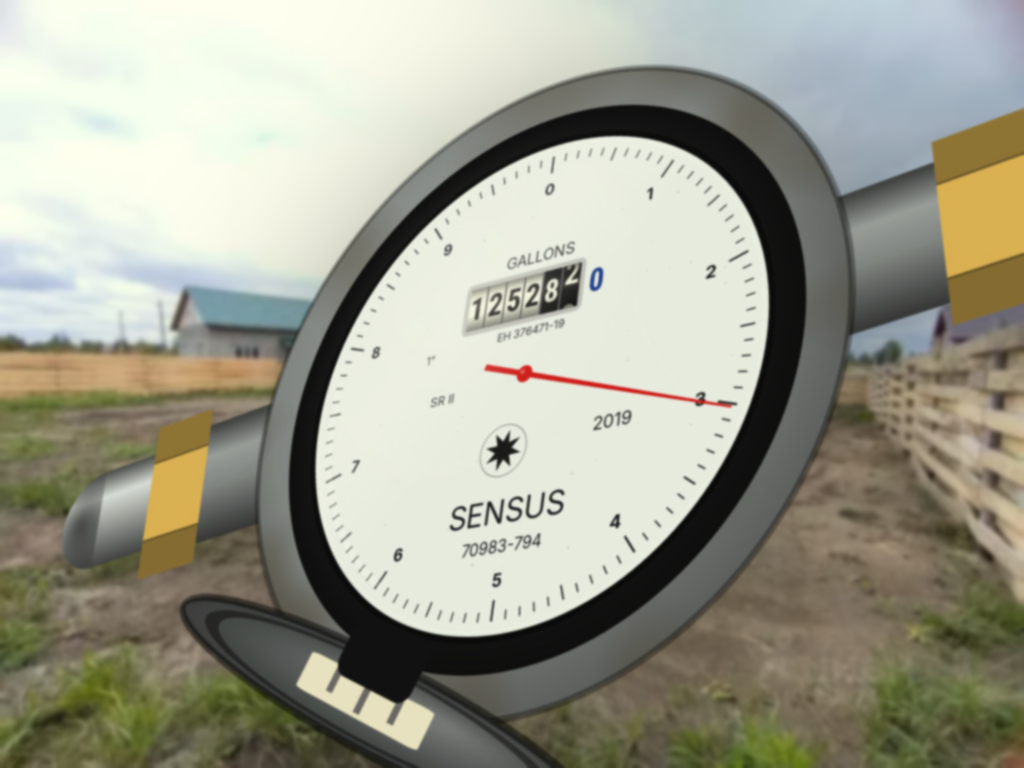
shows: 1252823.0 gal
